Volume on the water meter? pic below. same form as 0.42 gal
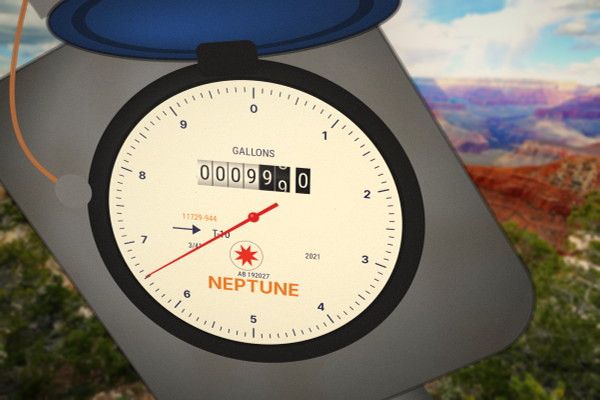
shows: 9986.5 gal
